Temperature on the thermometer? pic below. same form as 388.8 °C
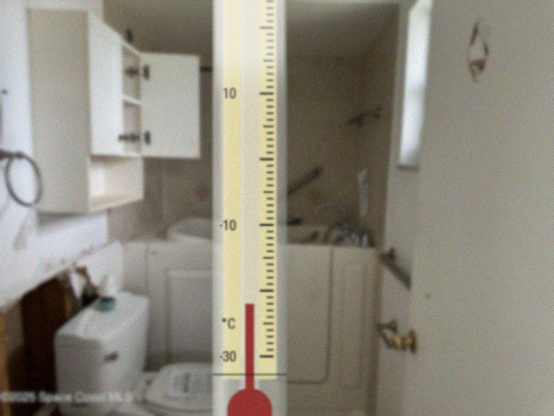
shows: -22 °C
